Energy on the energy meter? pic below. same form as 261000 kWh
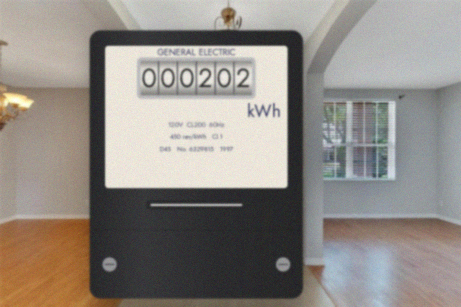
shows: 202 kWh
